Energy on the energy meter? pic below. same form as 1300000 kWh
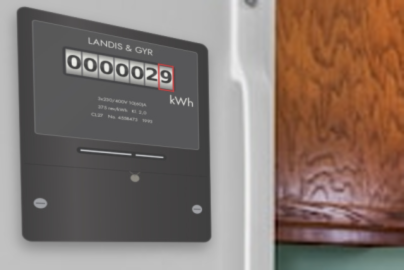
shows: 2.9 kWh
